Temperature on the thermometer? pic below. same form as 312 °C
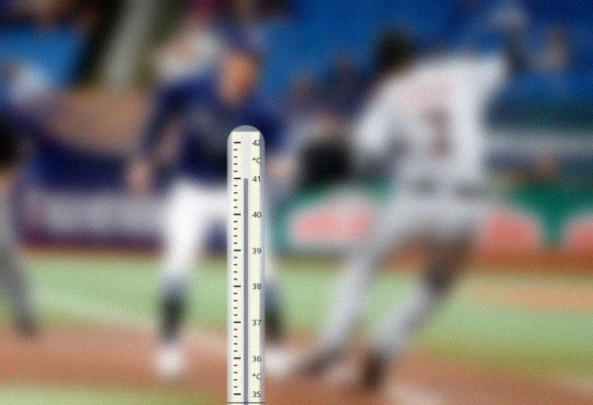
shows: 41 °C
